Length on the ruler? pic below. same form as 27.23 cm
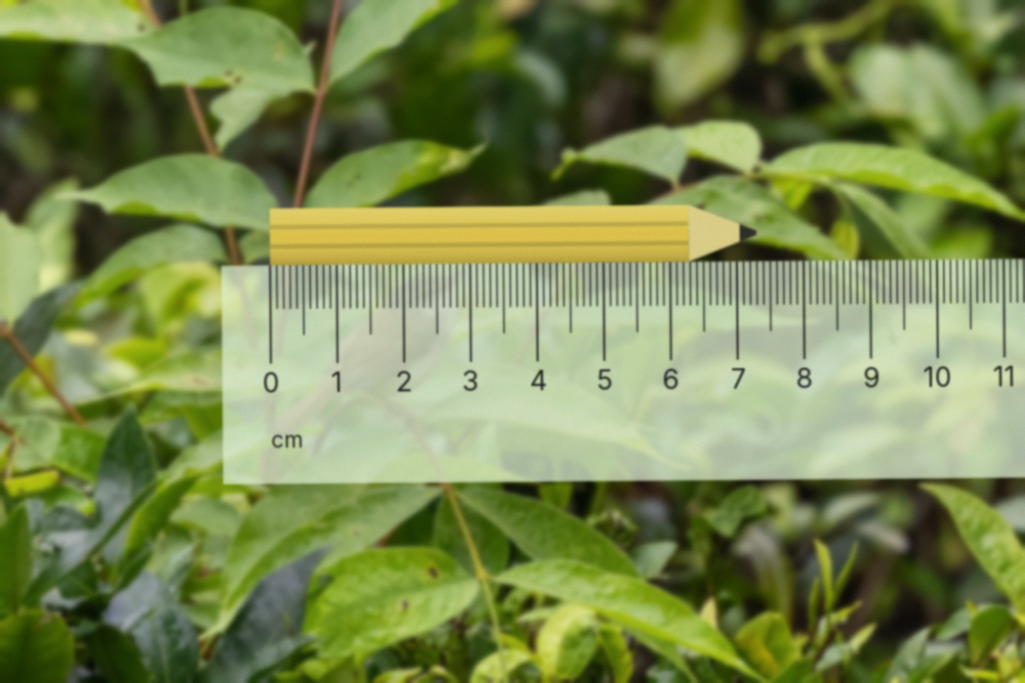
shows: 7.3 cm
